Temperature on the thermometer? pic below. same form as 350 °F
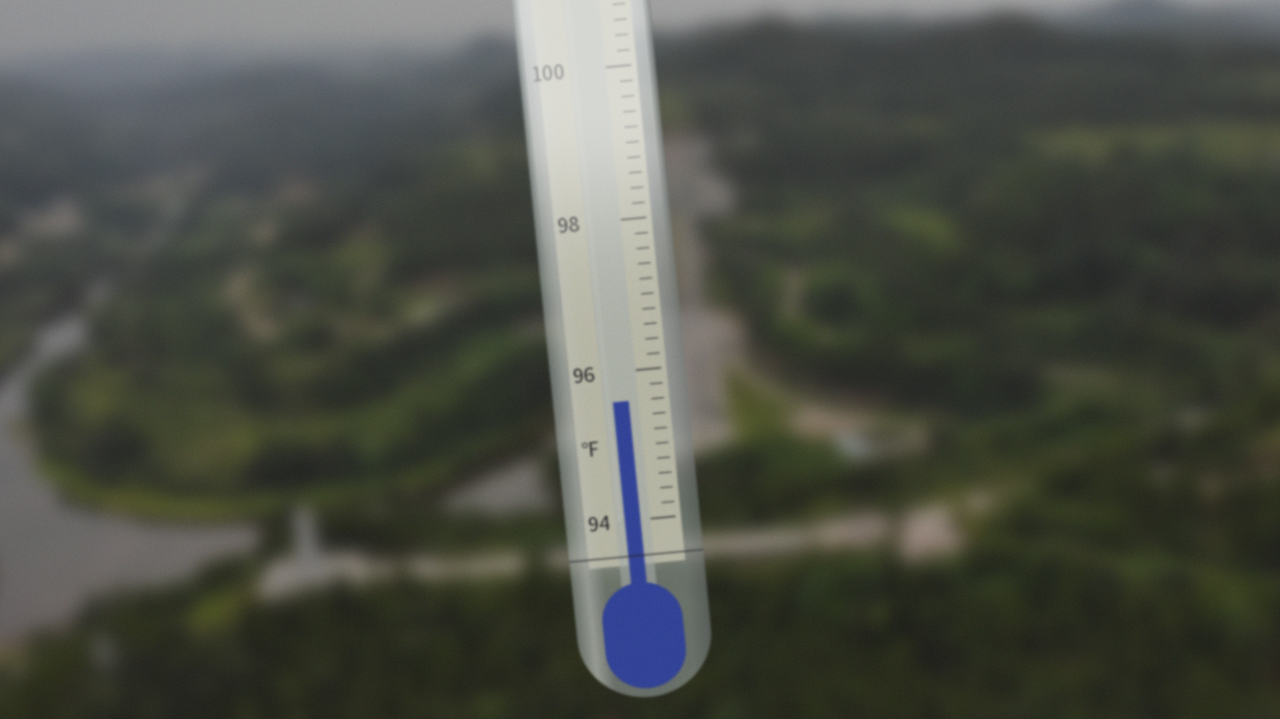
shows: 95.6 °F
